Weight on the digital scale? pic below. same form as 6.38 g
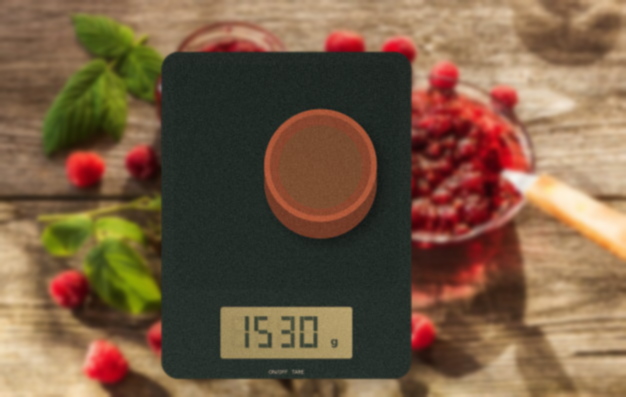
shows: 1530 g
